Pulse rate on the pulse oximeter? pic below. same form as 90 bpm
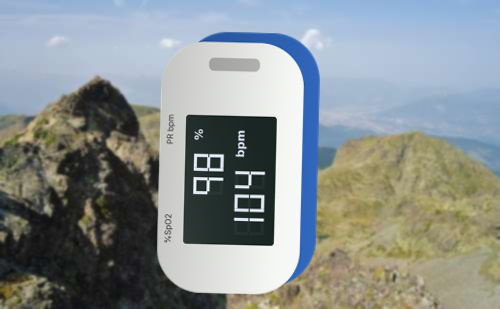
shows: 104 bpm
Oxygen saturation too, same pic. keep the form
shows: 98 %
